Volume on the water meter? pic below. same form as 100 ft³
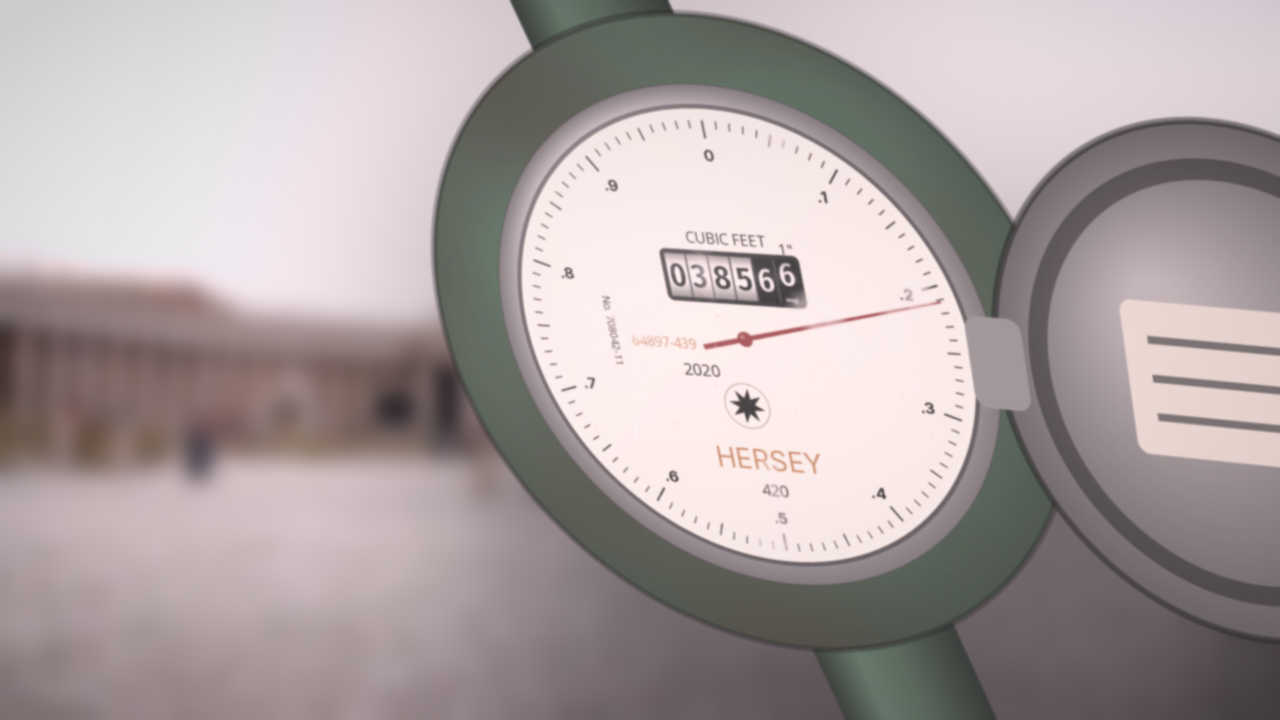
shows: 38566.21 ft³
